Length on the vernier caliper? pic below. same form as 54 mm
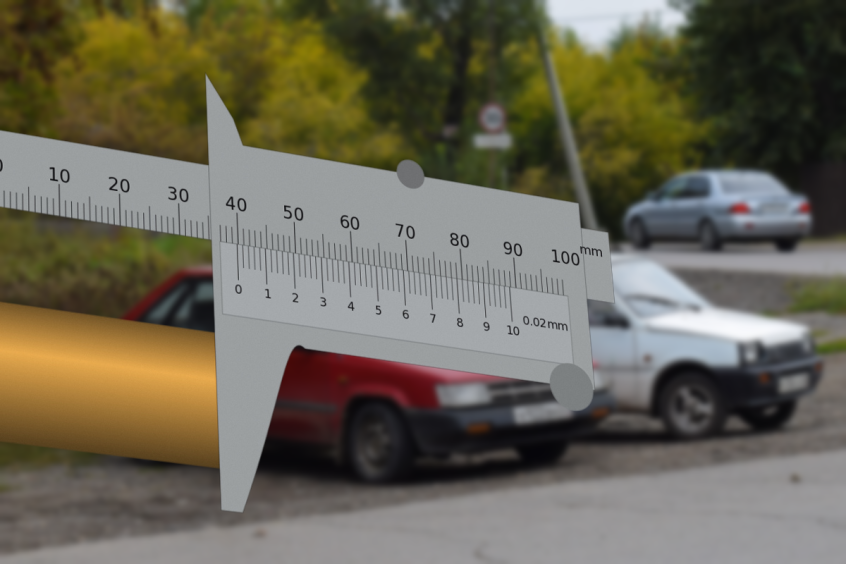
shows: 39.8 mm
